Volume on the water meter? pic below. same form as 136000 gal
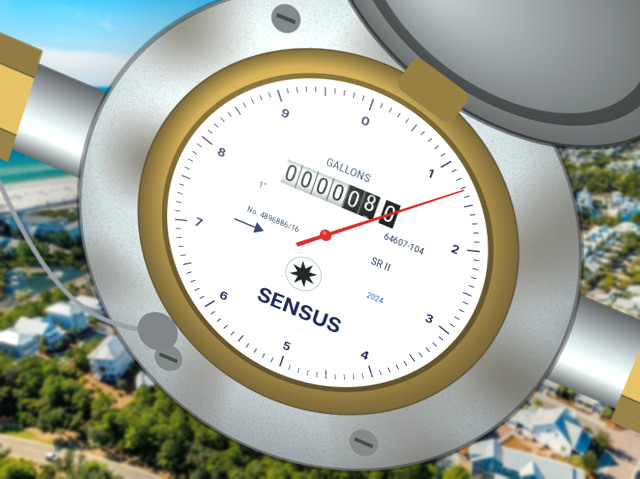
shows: 81.3 gal
